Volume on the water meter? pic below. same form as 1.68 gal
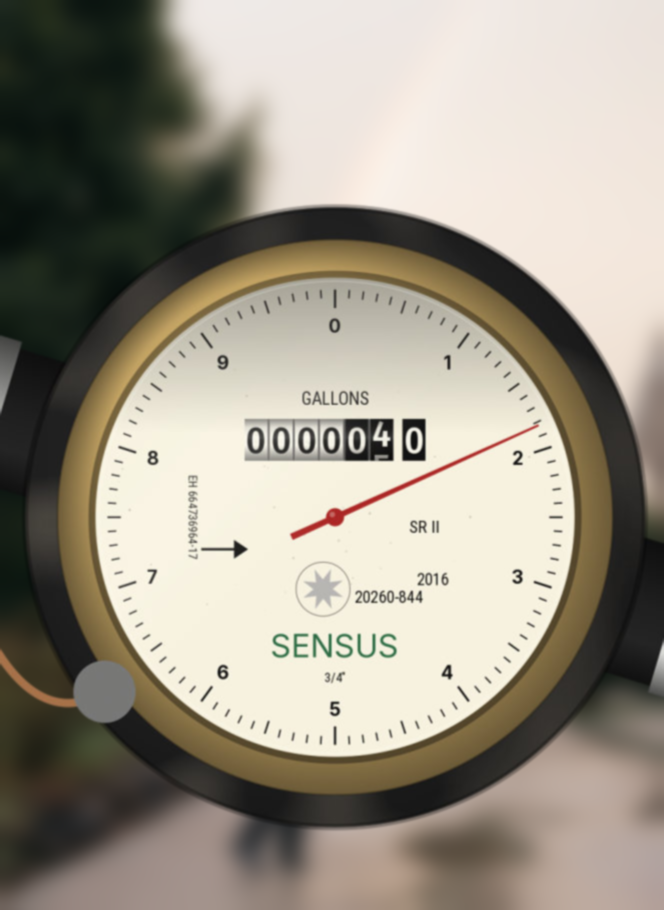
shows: 41.8 gal
